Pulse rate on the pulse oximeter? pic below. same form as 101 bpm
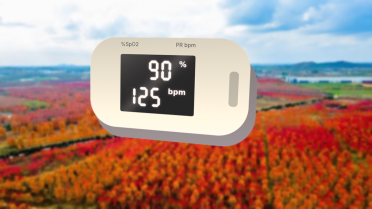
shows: 125 bpm
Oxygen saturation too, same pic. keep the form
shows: 90 %
